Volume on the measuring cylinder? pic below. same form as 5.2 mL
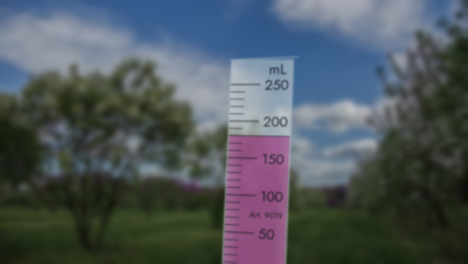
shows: 180 mL
